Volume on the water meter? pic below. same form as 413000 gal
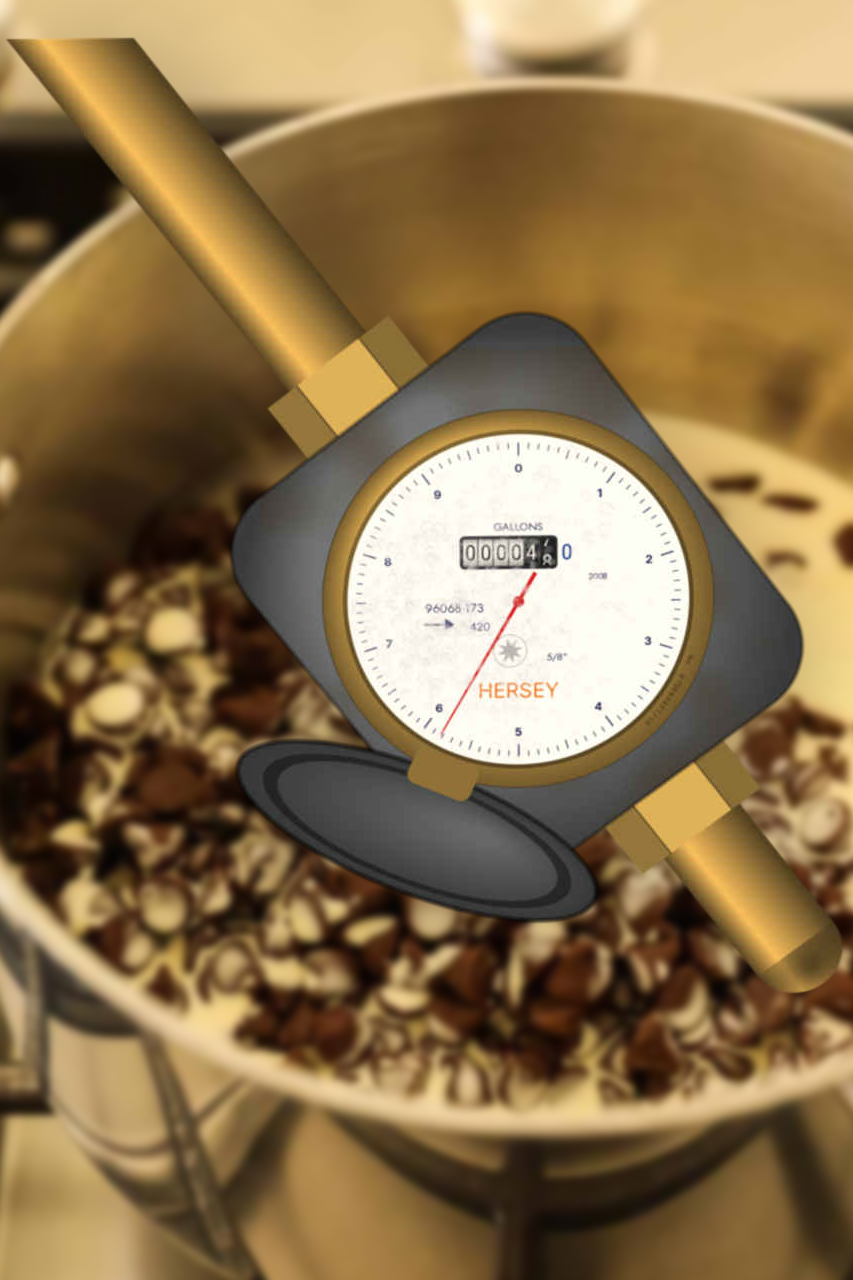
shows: 475.8 gal
